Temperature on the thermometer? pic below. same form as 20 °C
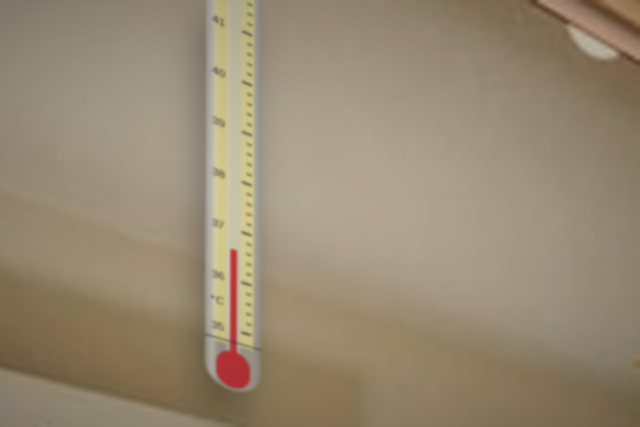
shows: 36.6 °C
